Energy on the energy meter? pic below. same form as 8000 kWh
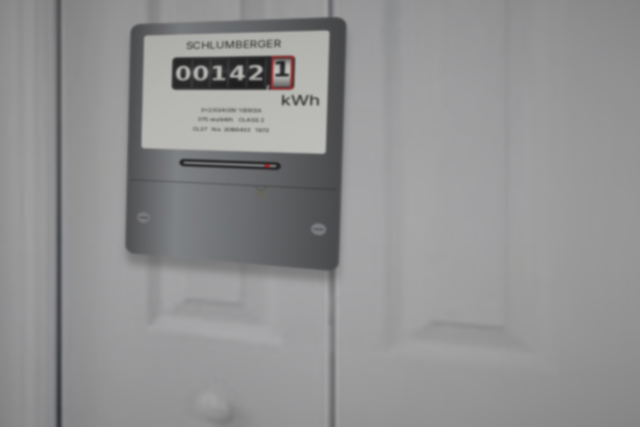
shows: 142.1 kWh
